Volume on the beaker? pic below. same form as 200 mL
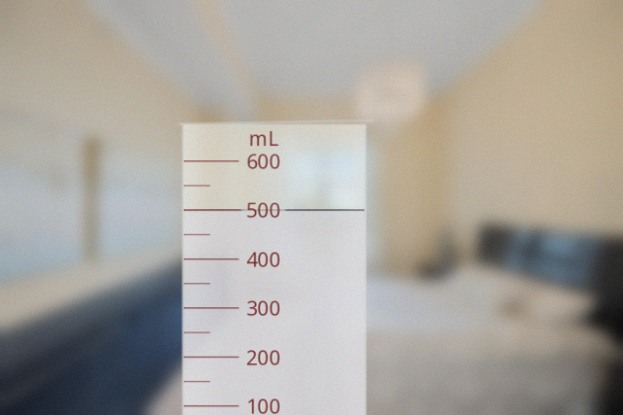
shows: 500 mL
